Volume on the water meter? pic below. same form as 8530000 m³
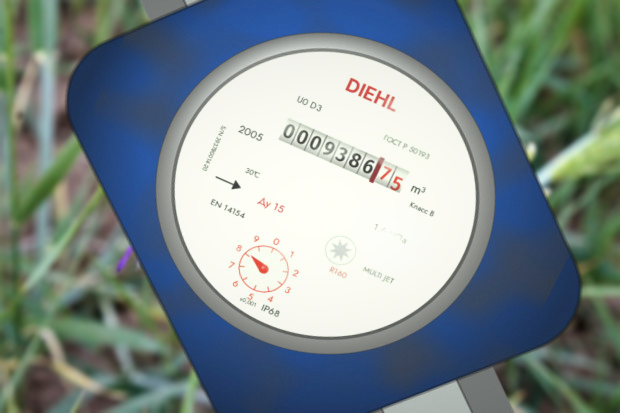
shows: 9386.748 m³
